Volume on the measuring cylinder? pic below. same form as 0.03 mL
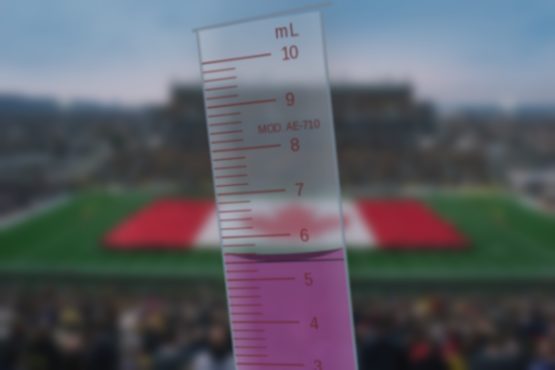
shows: 5.4 mL
